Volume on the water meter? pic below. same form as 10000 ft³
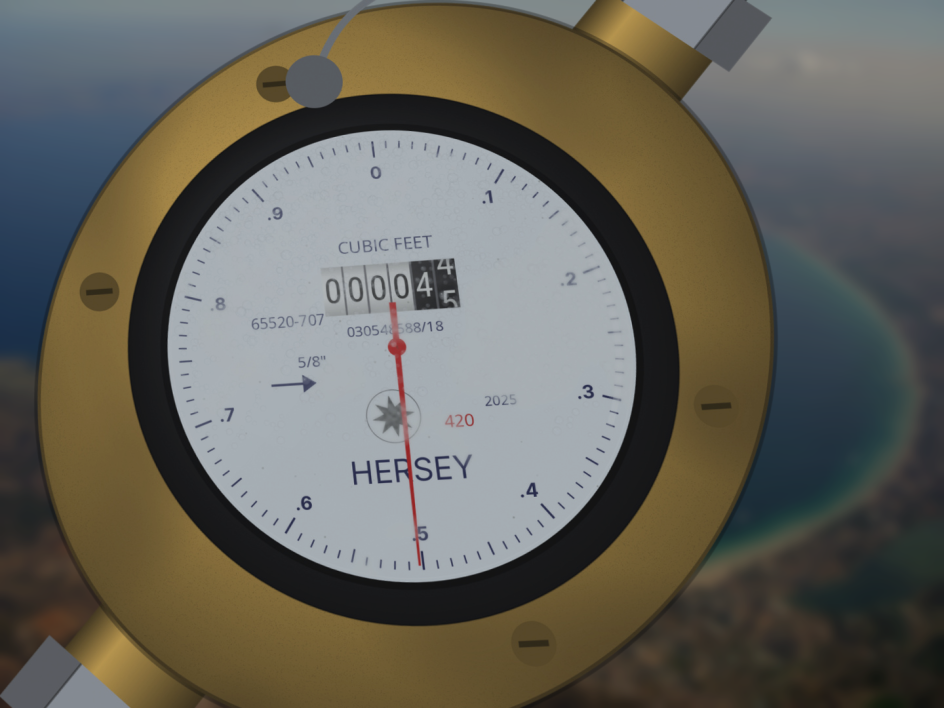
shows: 44.50 ft³
